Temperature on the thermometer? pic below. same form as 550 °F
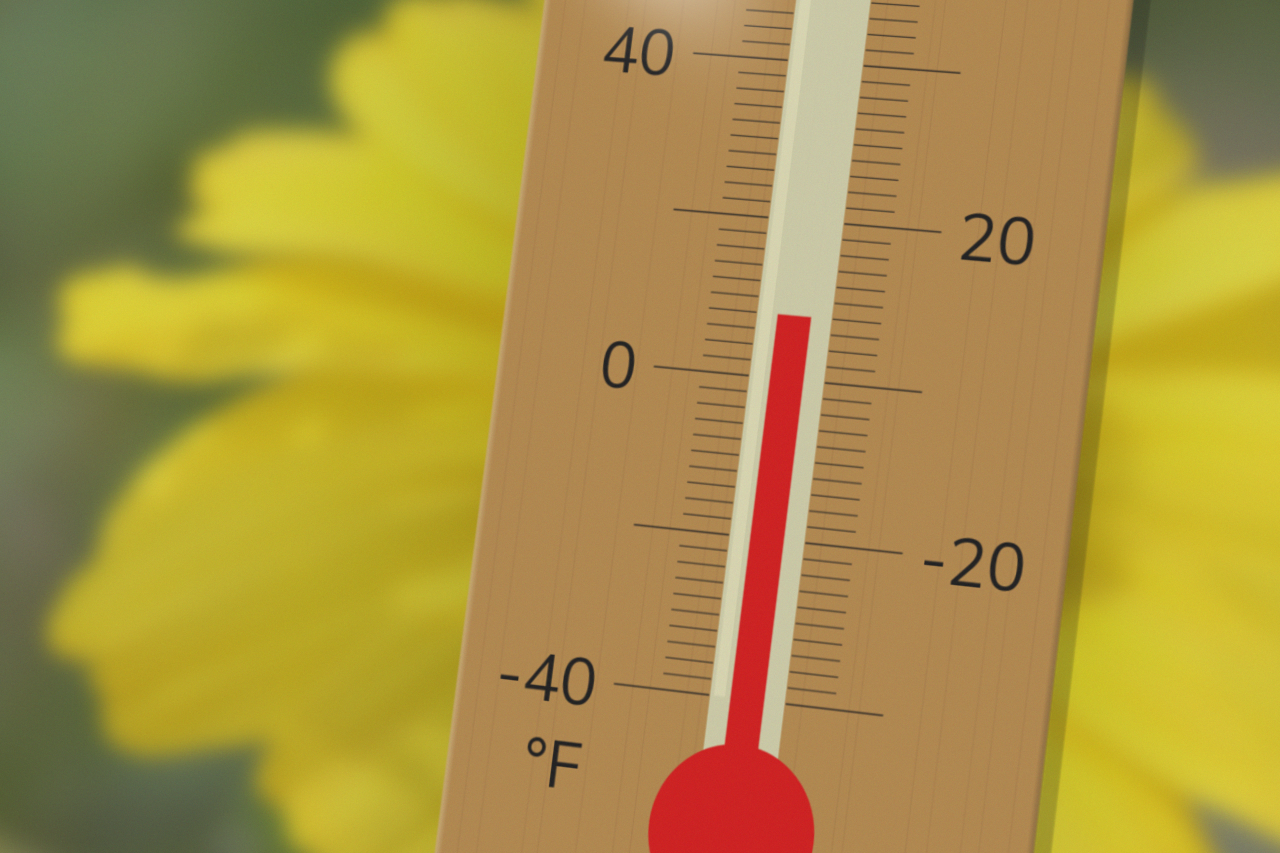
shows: 8 °F
